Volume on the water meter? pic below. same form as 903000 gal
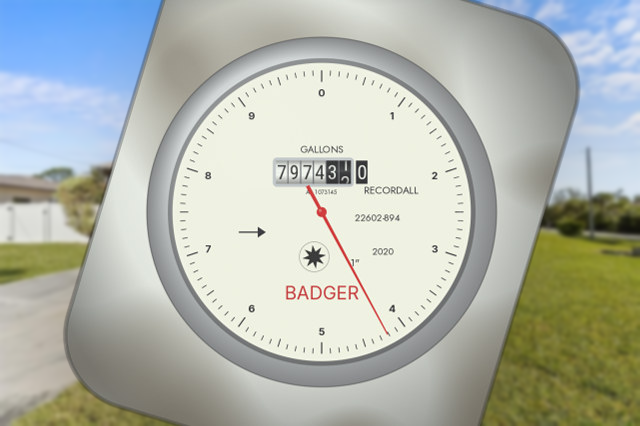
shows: 7974314.2 gal
